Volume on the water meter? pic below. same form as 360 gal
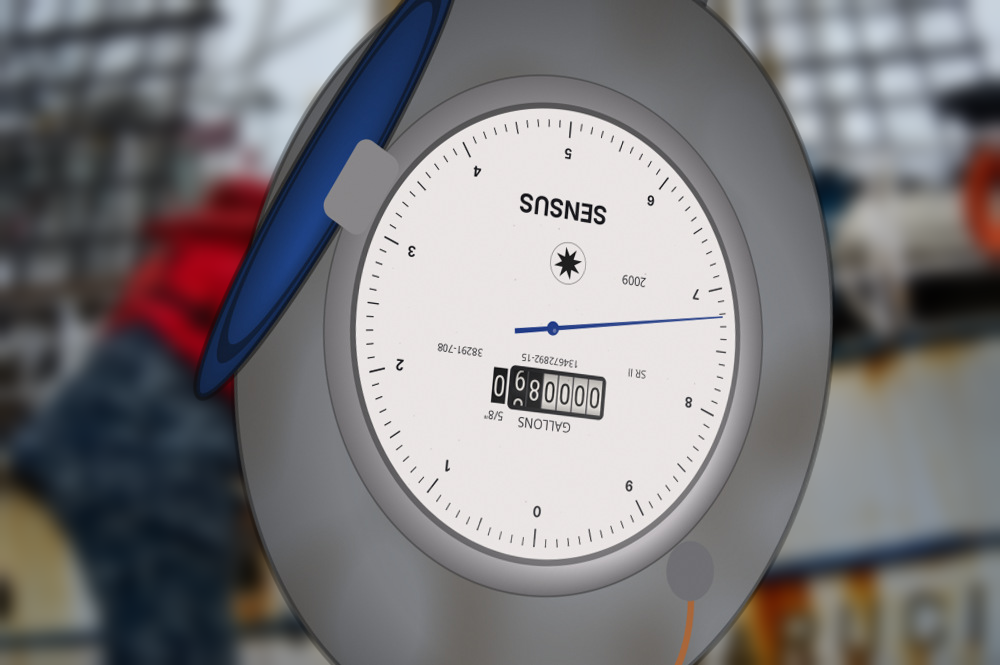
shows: 887.2 gal
